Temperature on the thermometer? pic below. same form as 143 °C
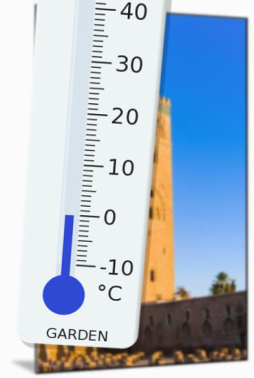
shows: 0 °C
